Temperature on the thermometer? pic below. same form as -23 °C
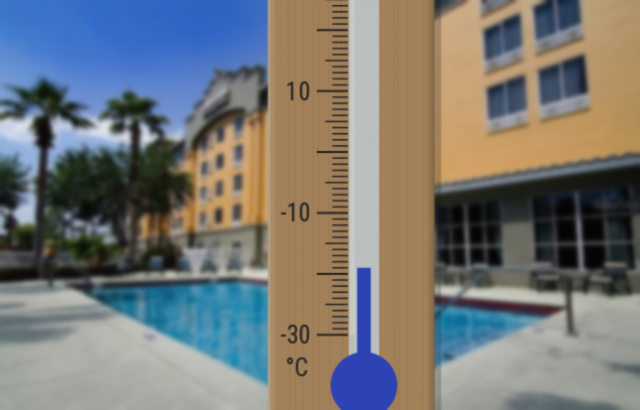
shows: -19 °C
